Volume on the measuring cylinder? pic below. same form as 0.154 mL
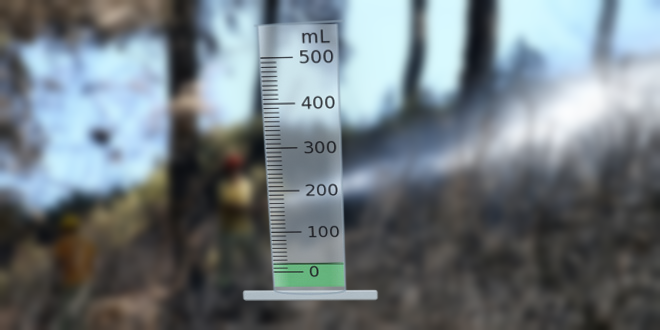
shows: 20 mL
